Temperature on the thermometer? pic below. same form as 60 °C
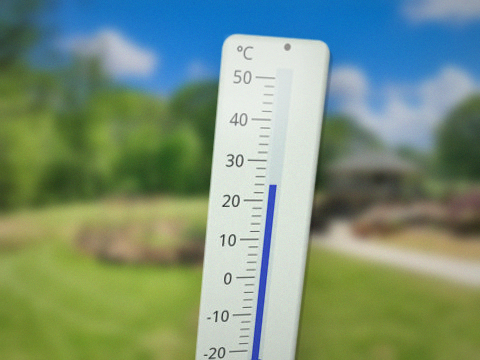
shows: 24 °C
